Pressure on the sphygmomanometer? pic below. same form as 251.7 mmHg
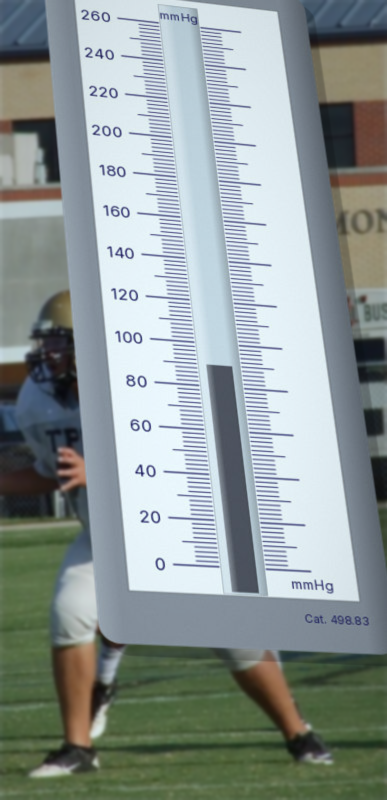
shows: 90 mmHg
